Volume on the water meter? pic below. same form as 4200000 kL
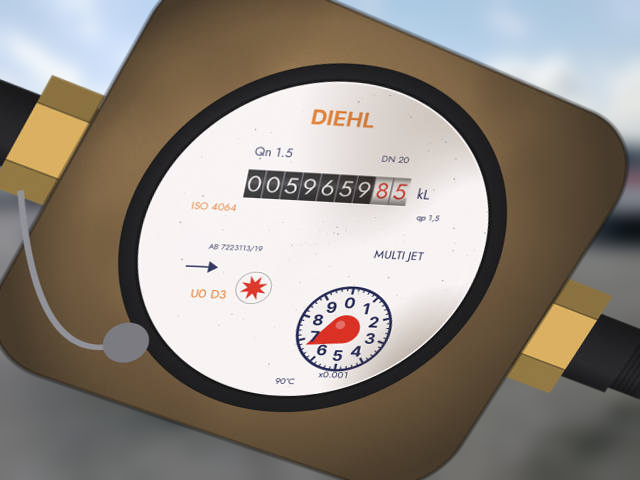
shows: 59659.856 kL
